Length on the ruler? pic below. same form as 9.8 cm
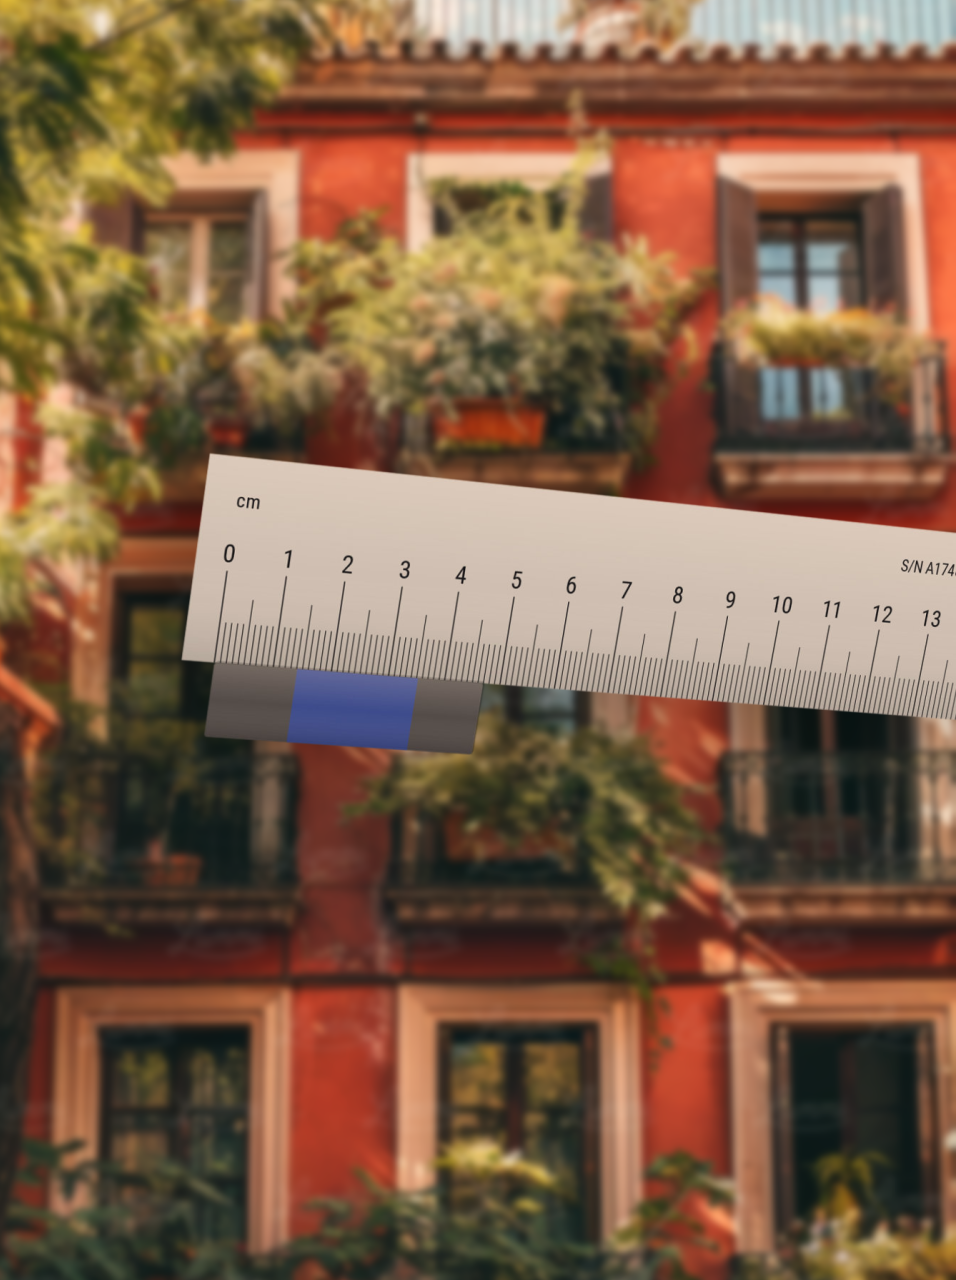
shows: 4.7 cm
